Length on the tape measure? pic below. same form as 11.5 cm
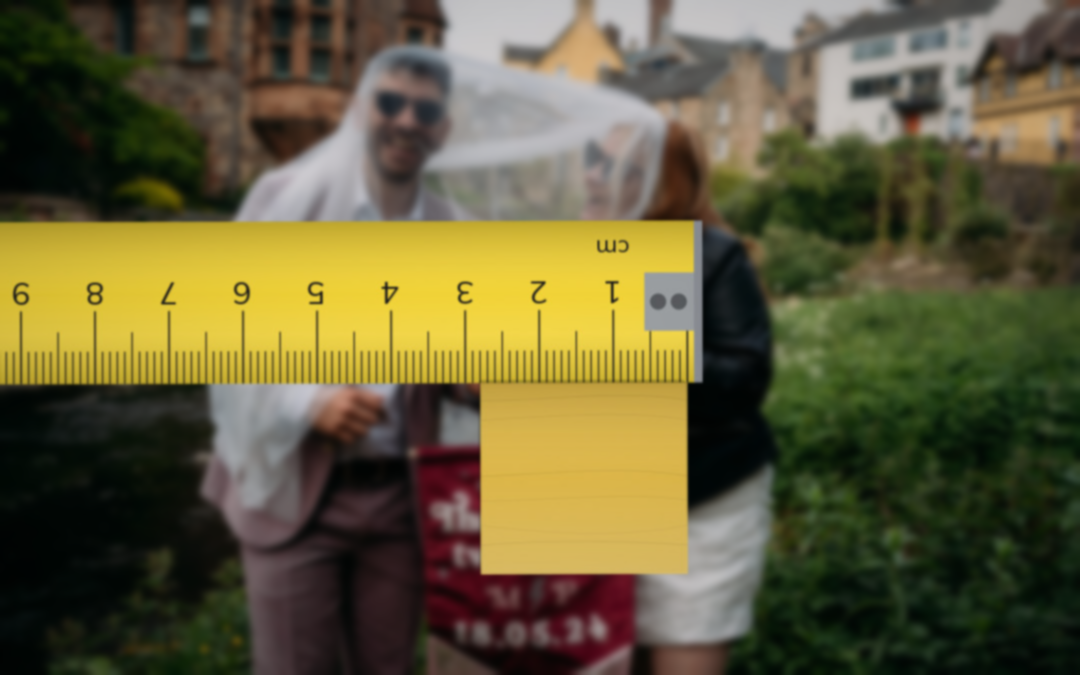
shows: 2.8 cm
